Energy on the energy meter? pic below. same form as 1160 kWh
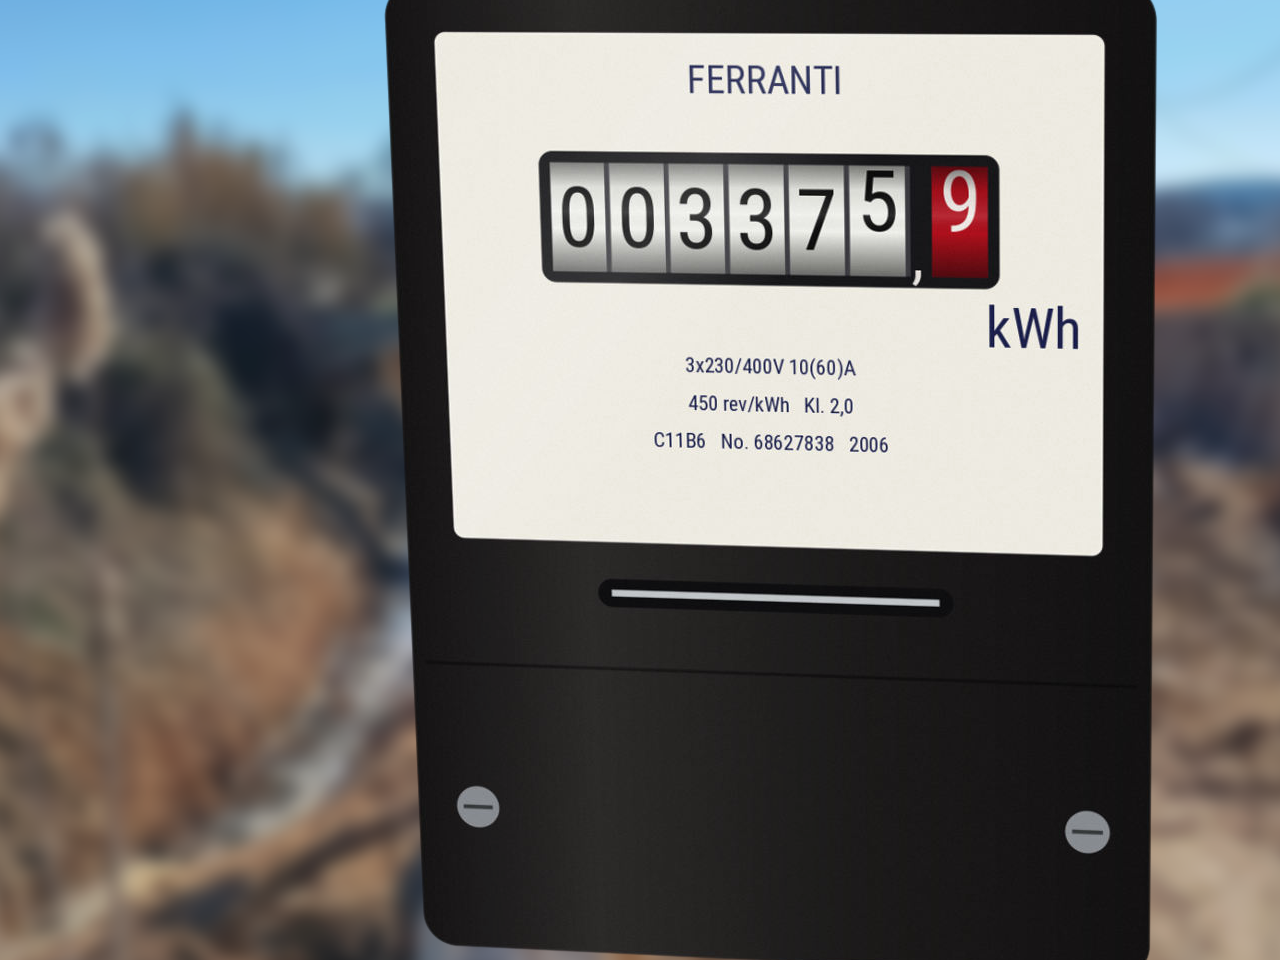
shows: 3375.9 kWh
